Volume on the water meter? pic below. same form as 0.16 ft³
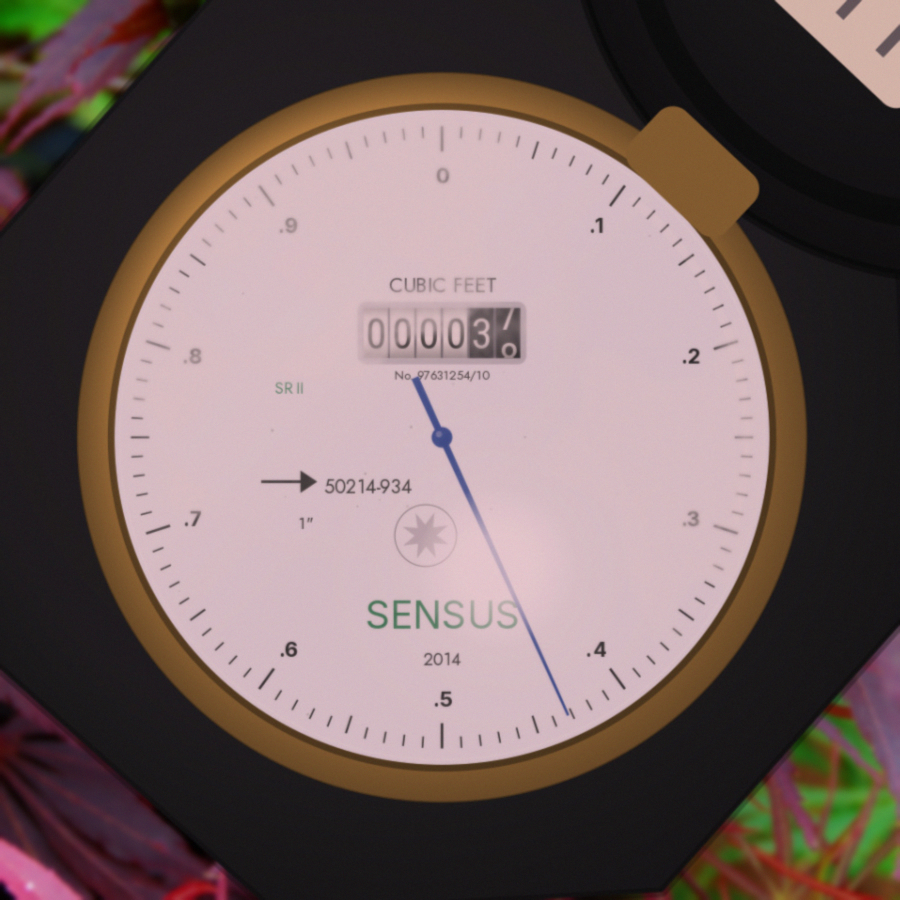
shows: 37.43 ft³
